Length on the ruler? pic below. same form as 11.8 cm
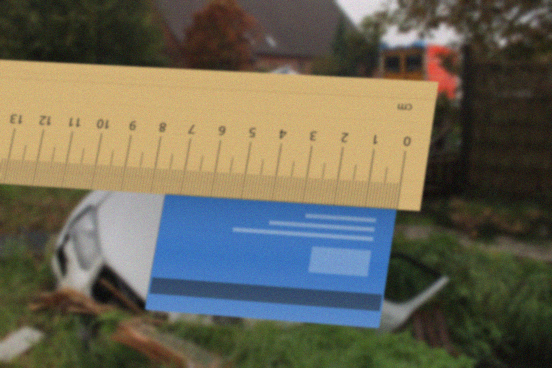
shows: 7.5 cm
